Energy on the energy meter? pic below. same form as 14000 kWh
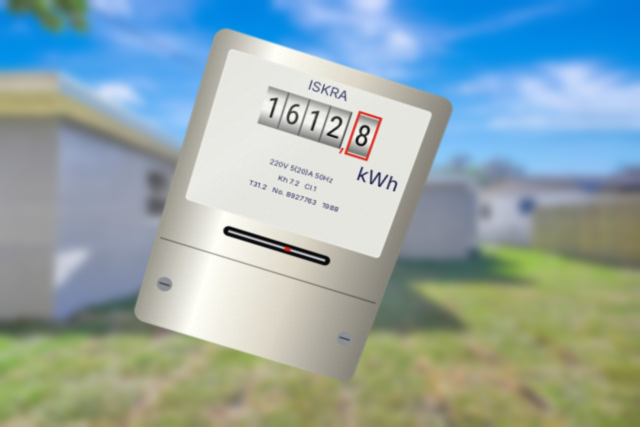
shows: 1612.8 kWh
